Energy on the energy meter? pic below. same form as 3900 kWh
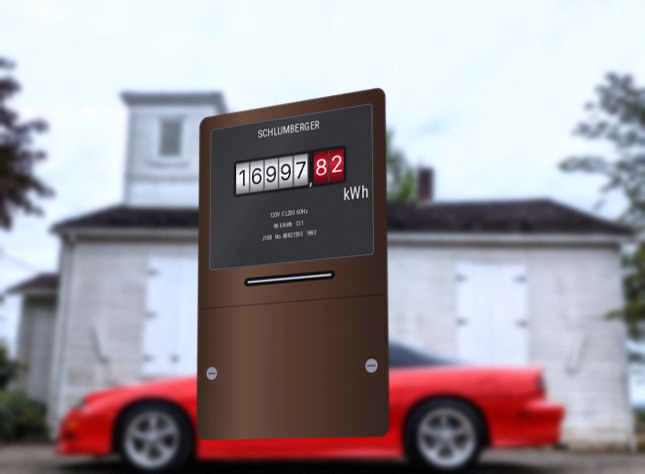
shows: 16997.82 kWh
